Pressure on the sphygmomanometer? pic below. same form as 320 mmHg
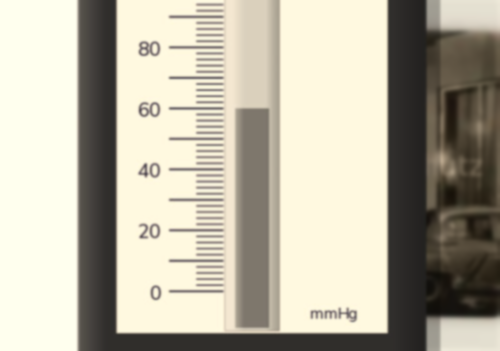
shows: 60 mmHg
